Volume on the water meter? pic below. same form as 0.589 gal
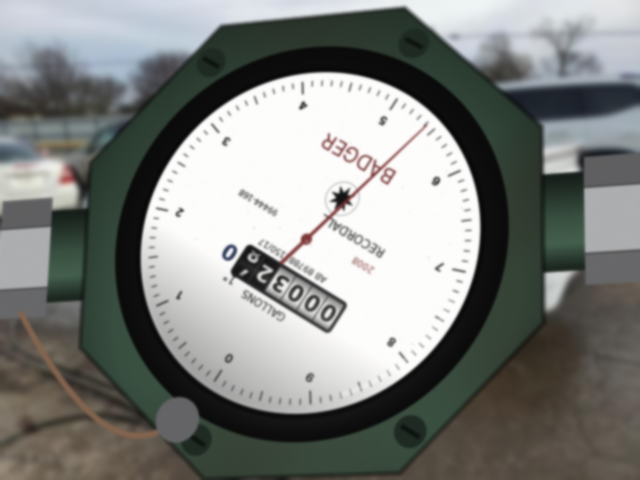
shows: 3275.4 gal
